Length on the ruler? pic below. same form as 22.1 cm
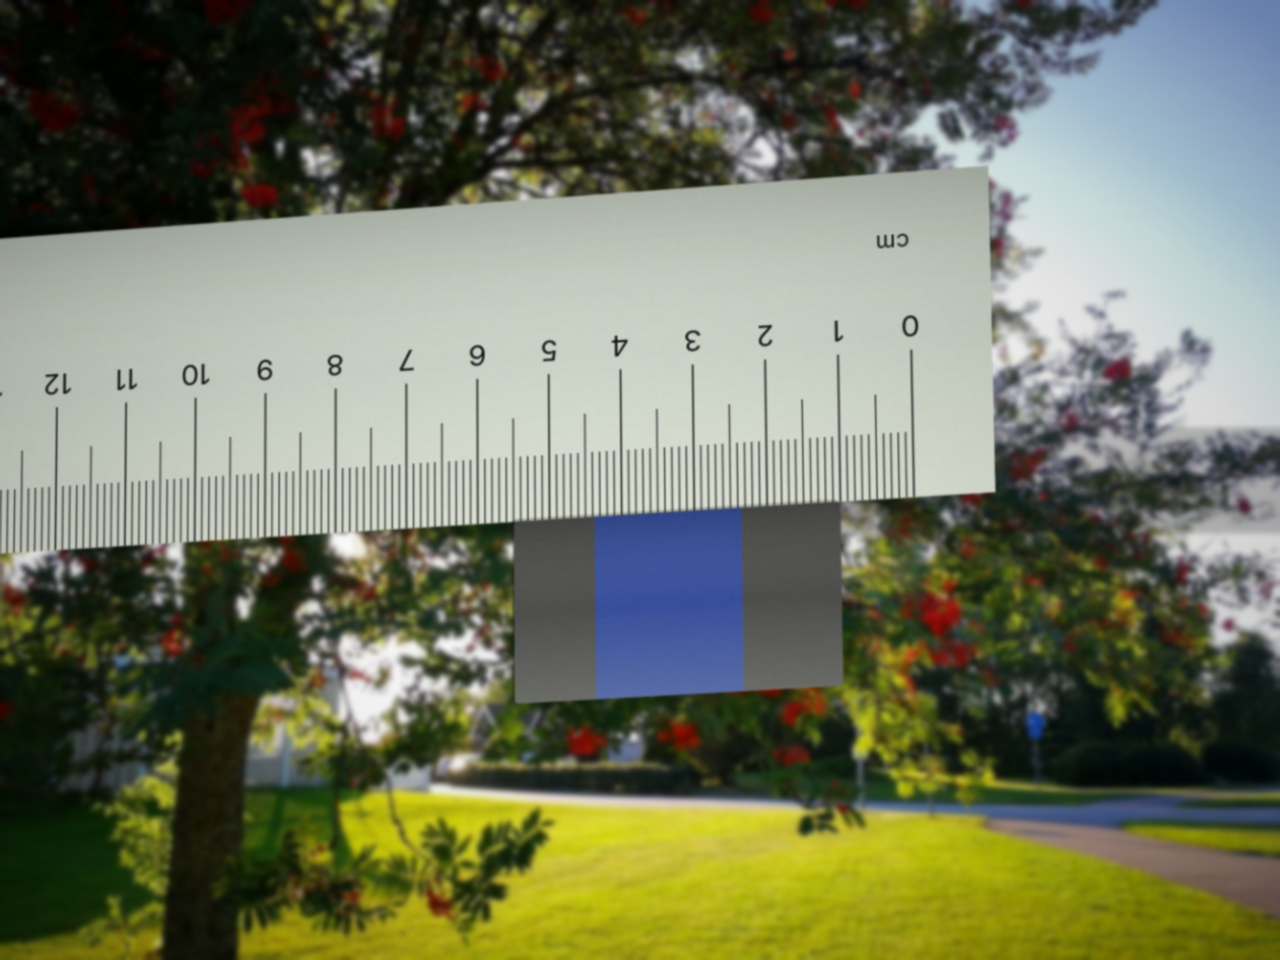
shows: 4.5 cm
